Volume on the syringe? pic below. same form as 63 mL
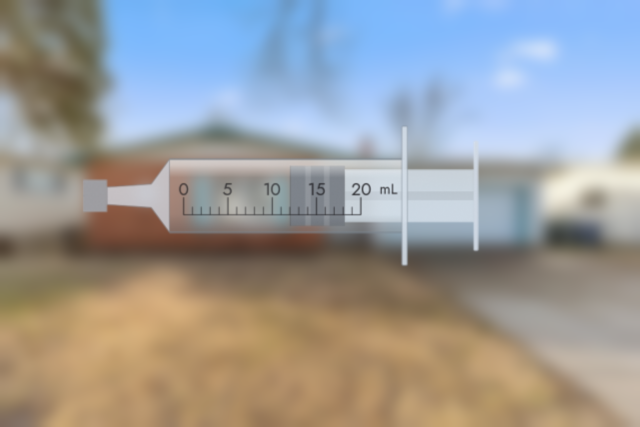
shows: 12 mL
